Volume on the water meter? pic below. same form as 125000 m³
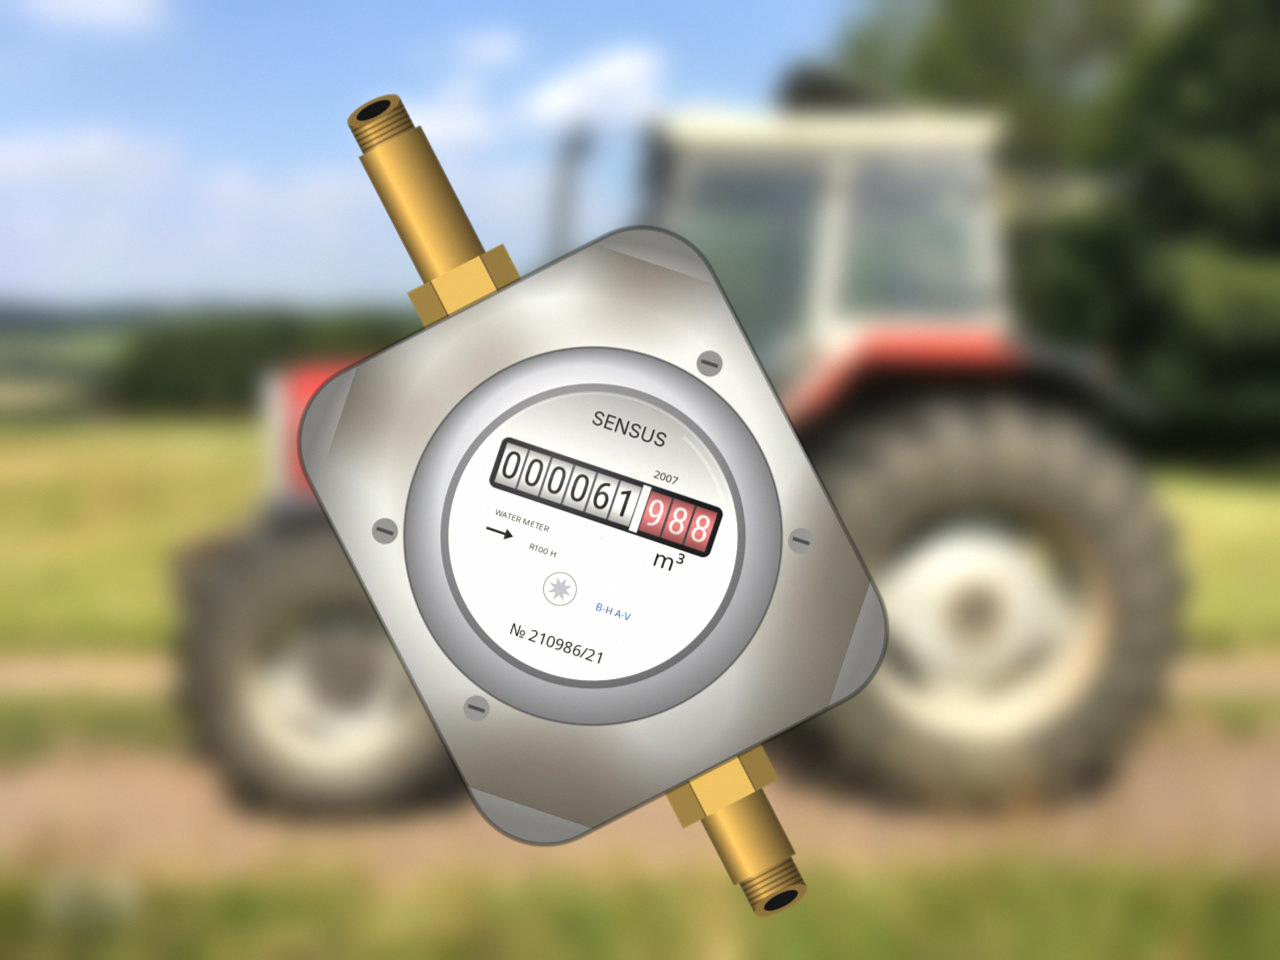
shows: 61.988 m³
